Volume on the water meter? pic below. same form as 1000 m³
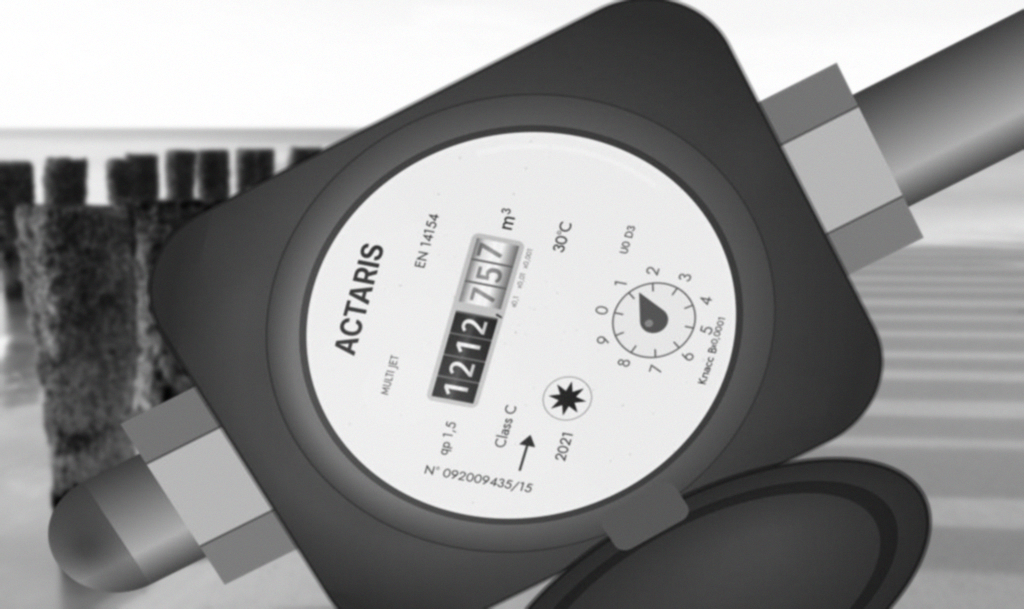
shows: 1212.7571 m³
